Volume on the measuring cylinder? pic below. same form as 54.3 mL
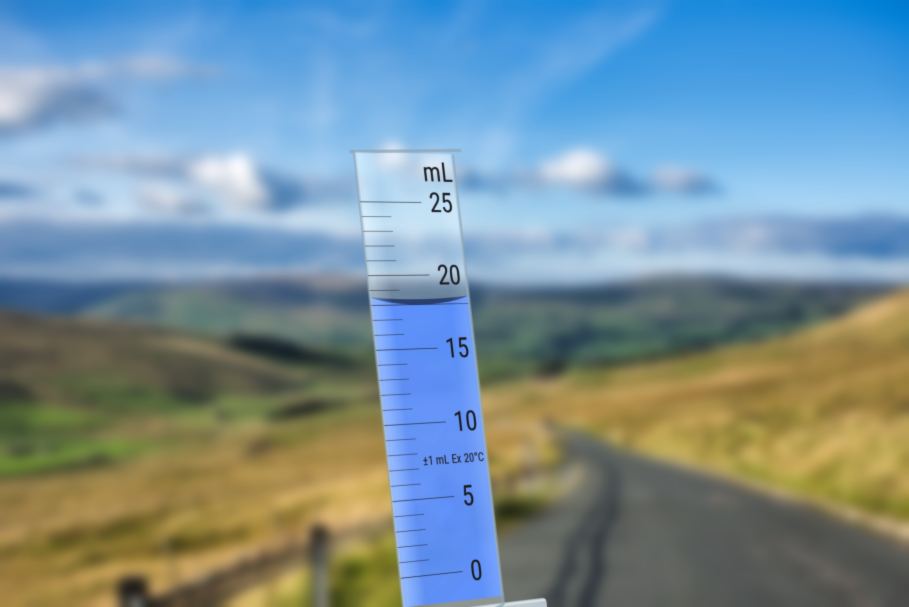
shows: 18 mL
